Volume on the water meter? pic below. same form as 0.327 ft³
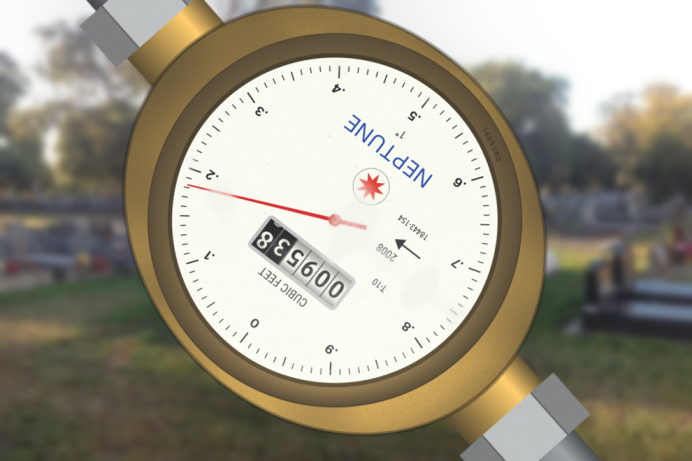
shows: 9538.18 ft³
